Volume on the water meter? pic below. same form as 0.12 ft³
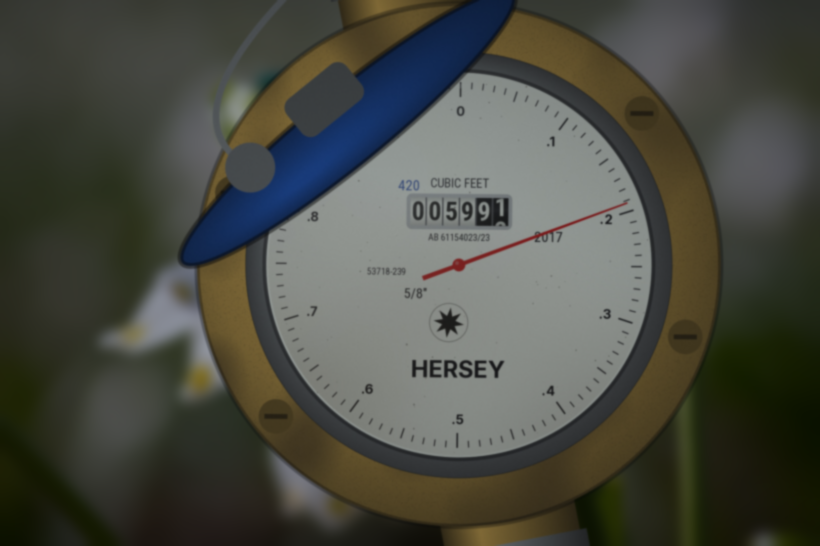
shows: 5991.19 ft³
